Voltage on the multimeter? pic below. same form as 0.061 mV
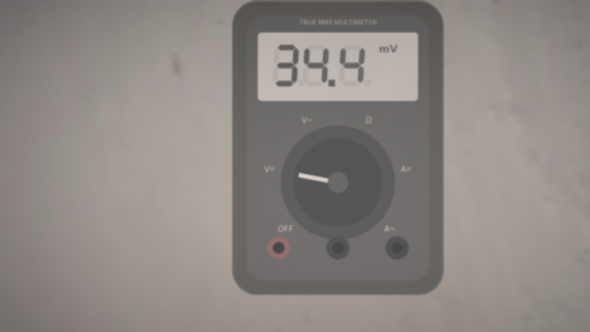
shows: 34.4 mV
